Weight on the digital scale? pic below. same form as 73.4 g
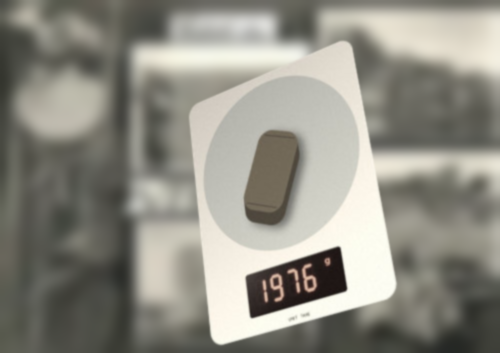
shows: 1976 g
